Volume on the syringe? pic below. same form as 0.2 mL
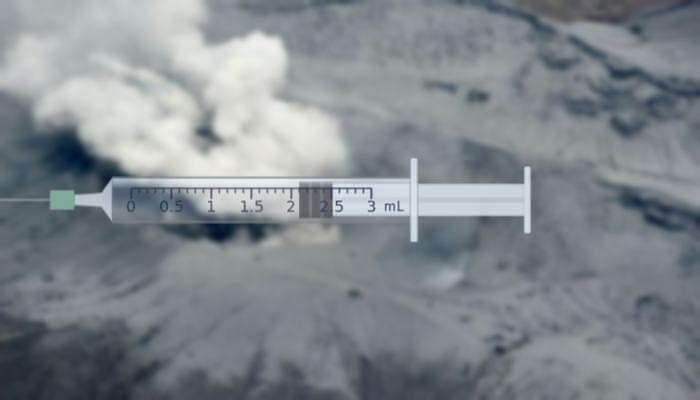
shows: 2.1 mL
